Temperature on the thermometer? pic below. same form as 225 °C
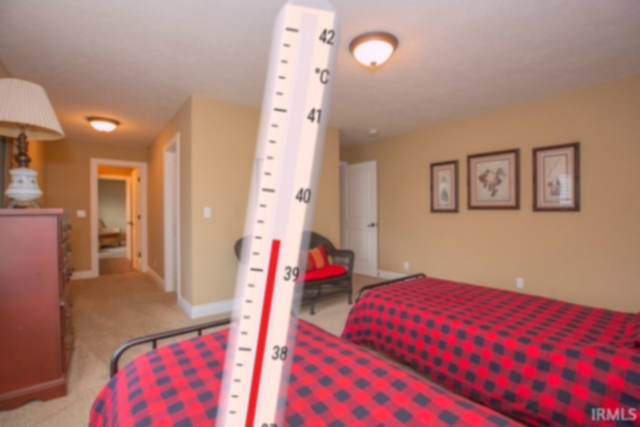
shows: 39.4 °C
